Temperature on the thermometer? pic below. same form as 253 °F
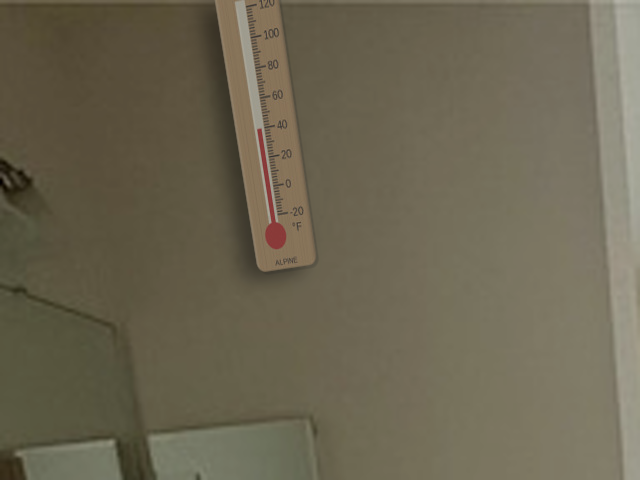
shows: 40 °F
